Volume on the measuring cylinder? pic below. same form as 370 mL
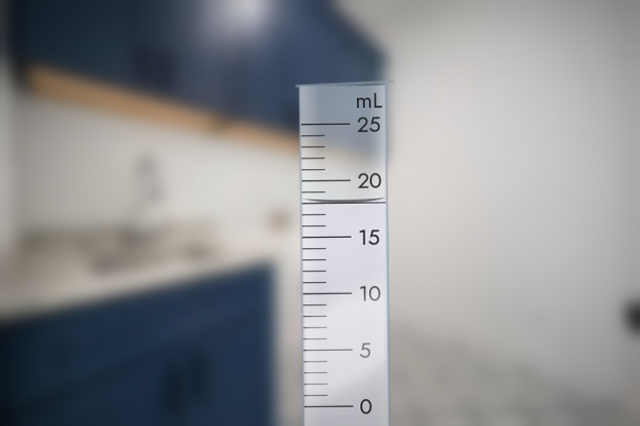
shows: 18 mL
